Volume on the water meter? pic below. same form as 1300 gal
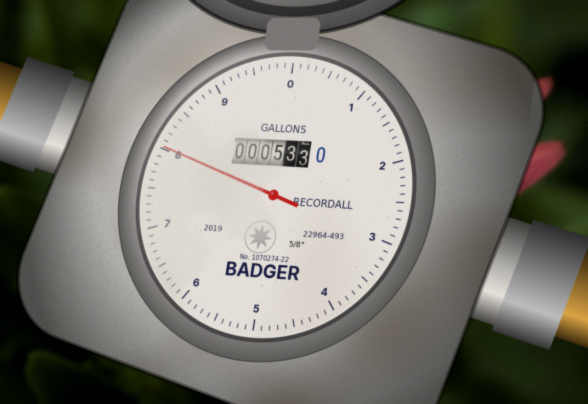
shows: 5328.0 gal
